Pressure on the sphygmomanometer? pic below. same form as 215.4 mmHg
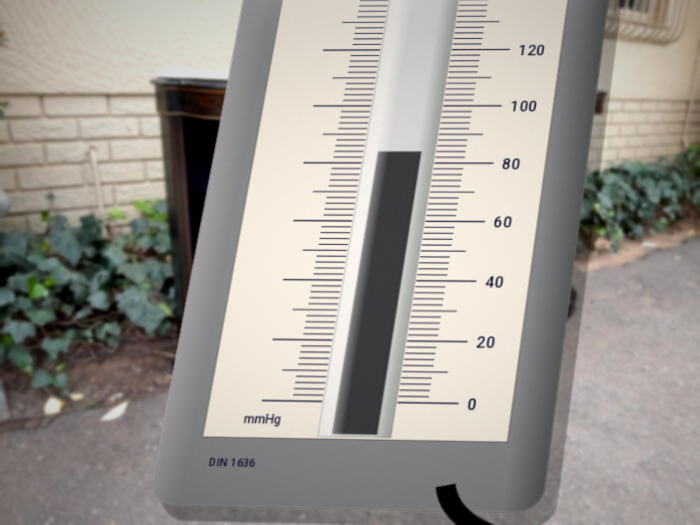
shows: 84 mmHg
